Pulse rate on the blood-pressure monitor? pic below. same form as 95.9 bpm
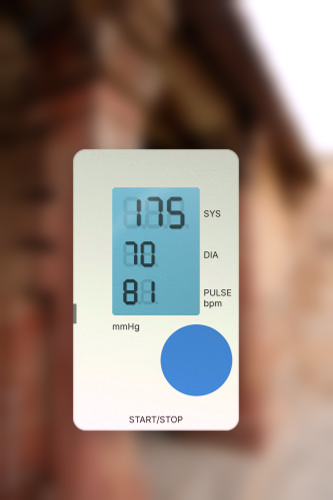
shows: 81 bpm
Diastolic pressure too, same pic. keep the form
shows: 70 mmHg
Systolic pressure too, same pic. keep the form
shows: 175 mmHg
